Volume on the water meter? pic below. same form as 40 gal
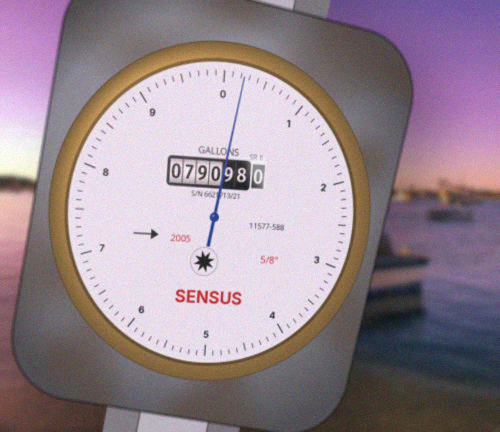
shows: 790980.2 gal
